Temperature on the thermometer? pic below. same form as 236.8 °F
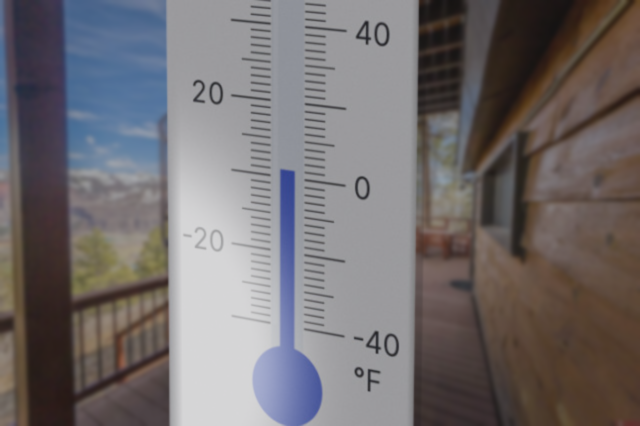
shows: 2 °F
